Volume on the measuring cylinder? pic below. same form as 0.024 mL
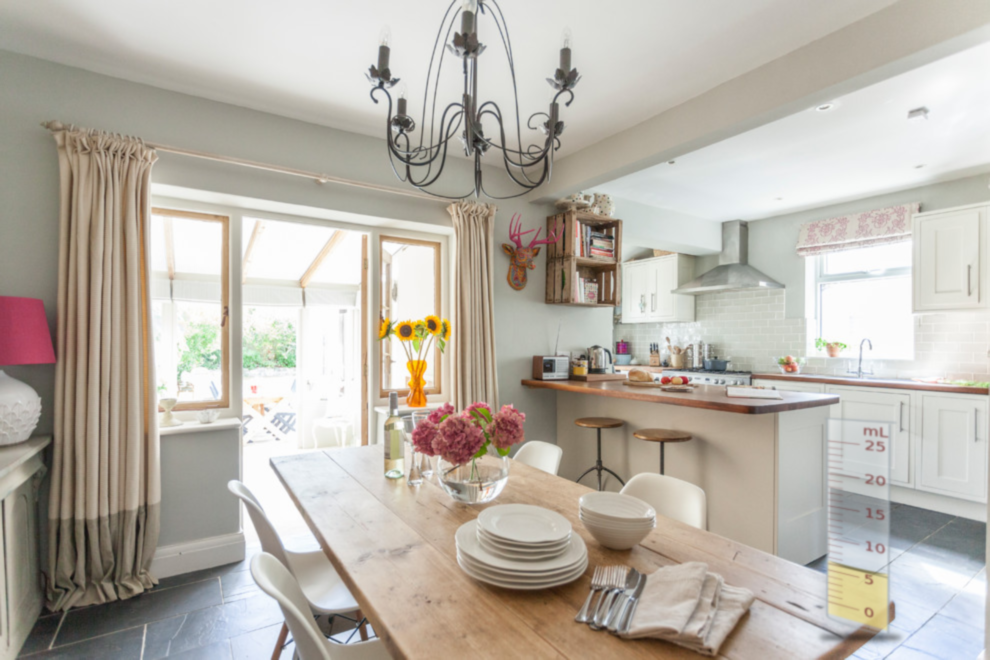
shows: 6 mL
